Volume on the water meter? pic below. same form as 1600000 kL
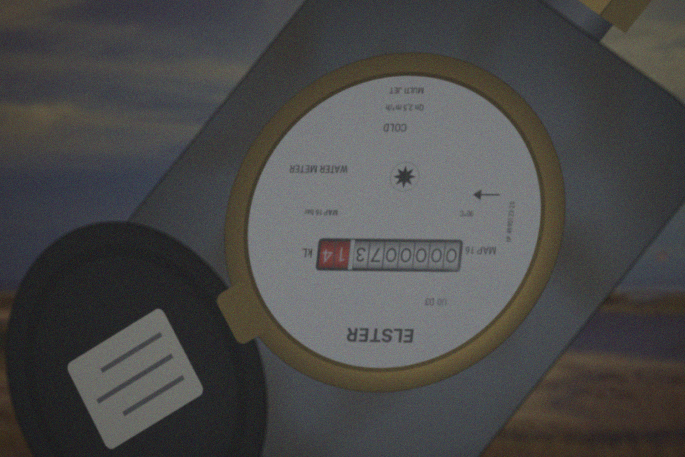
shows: 73.14 kL
